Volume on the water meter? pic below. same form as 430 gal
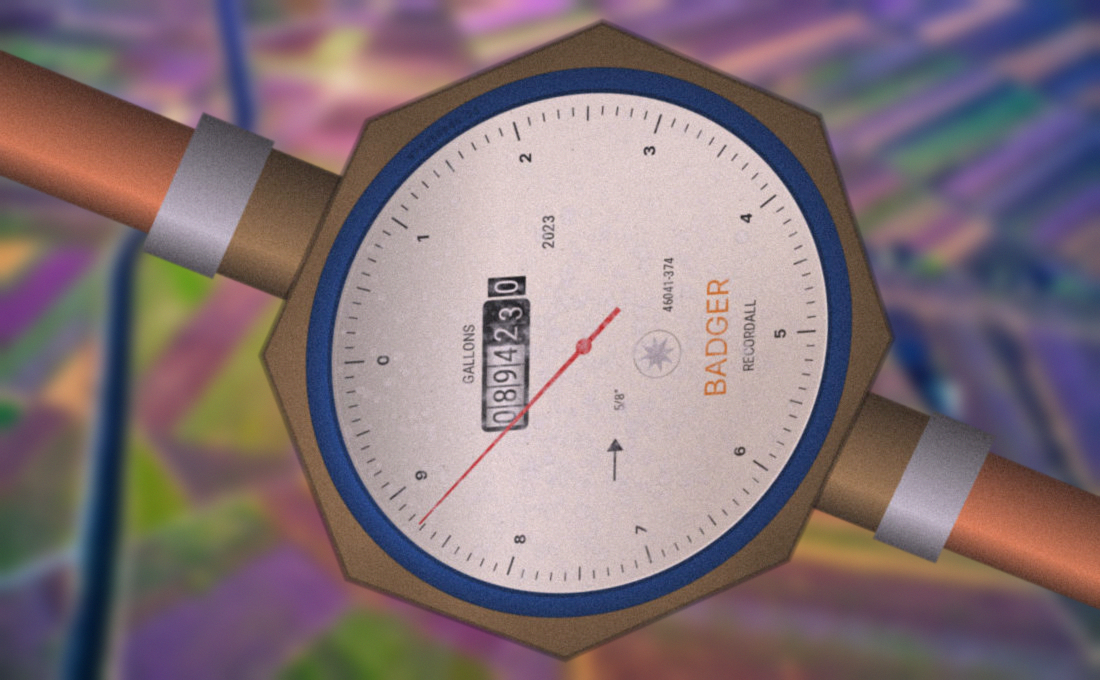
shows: 894228.7 gal
